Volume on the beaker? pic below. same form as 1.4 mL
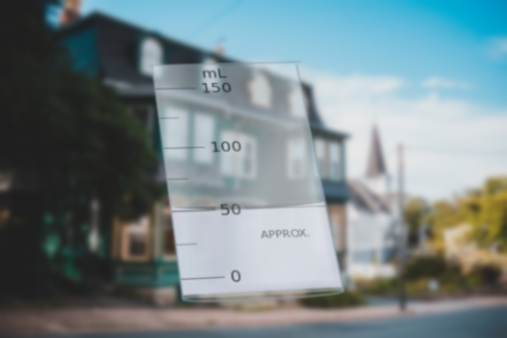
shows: 50 mL
